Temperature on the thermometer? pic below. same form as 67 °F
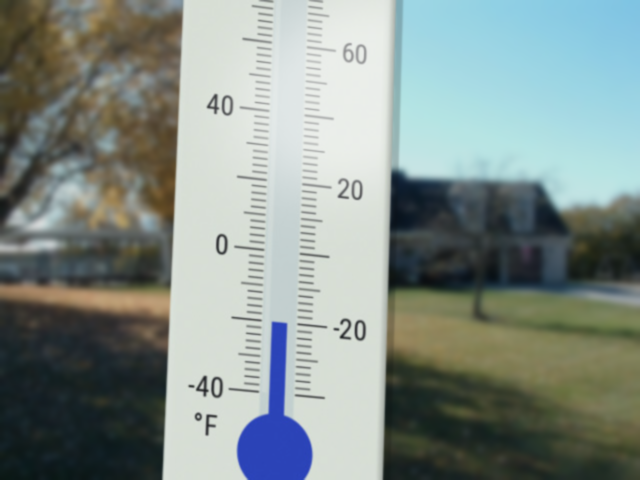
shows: -20 °F
